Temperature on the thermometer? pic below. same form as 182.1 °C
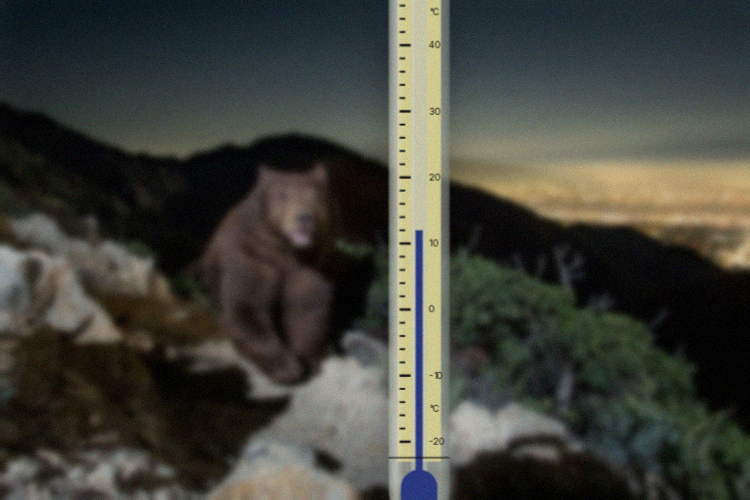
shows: 12 °C
